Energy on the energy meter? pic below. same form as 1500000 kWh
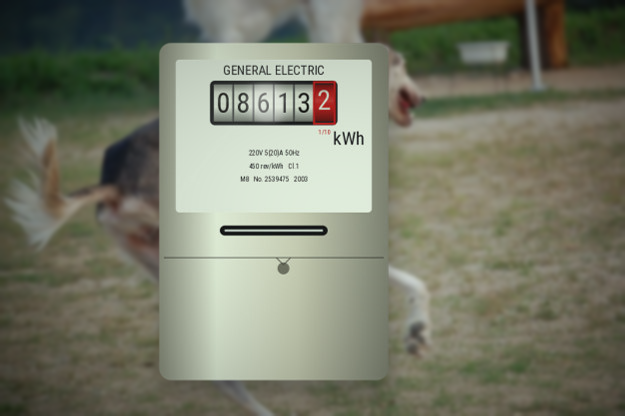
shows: 8613.2 kWh
